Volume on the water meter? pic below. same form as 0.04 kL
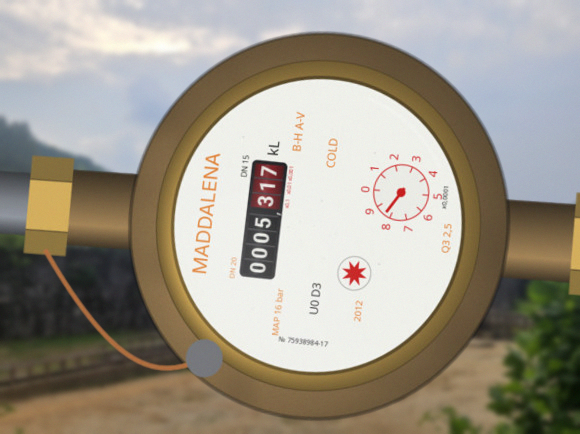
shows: 5.3178 kL
